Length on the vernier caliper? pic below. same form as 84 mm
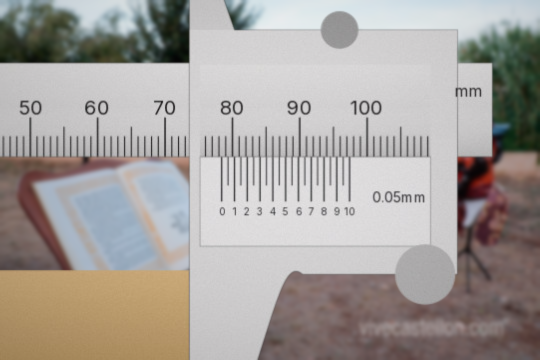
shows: 78.4 mm
